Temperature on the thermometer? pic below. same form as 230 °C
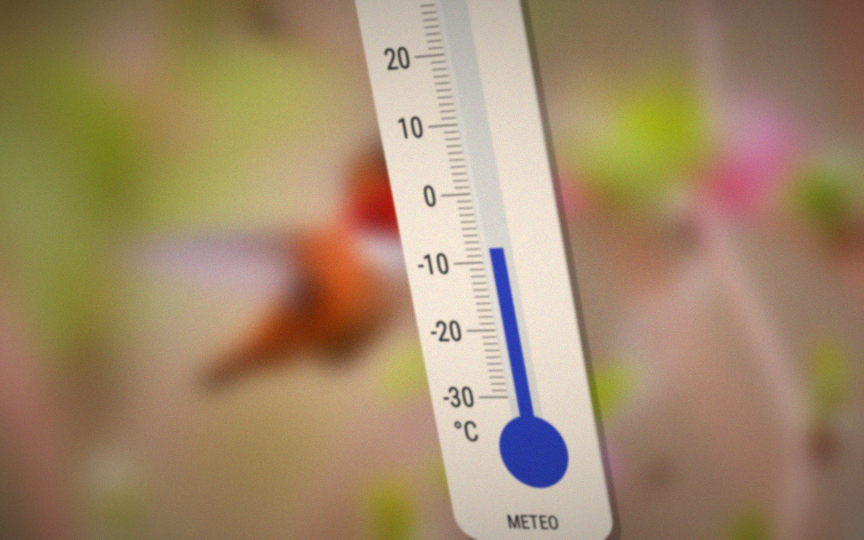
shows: -8 °C
